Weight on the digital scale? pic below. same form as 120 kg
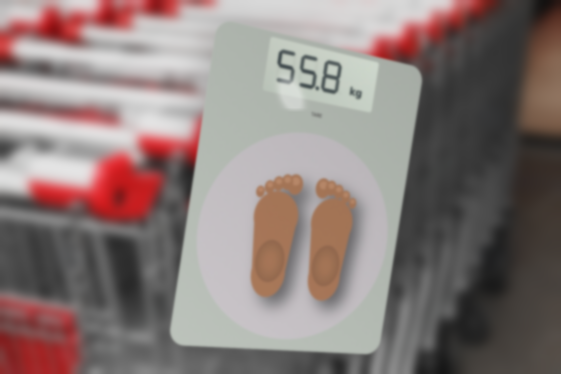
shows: 55.8 kg
